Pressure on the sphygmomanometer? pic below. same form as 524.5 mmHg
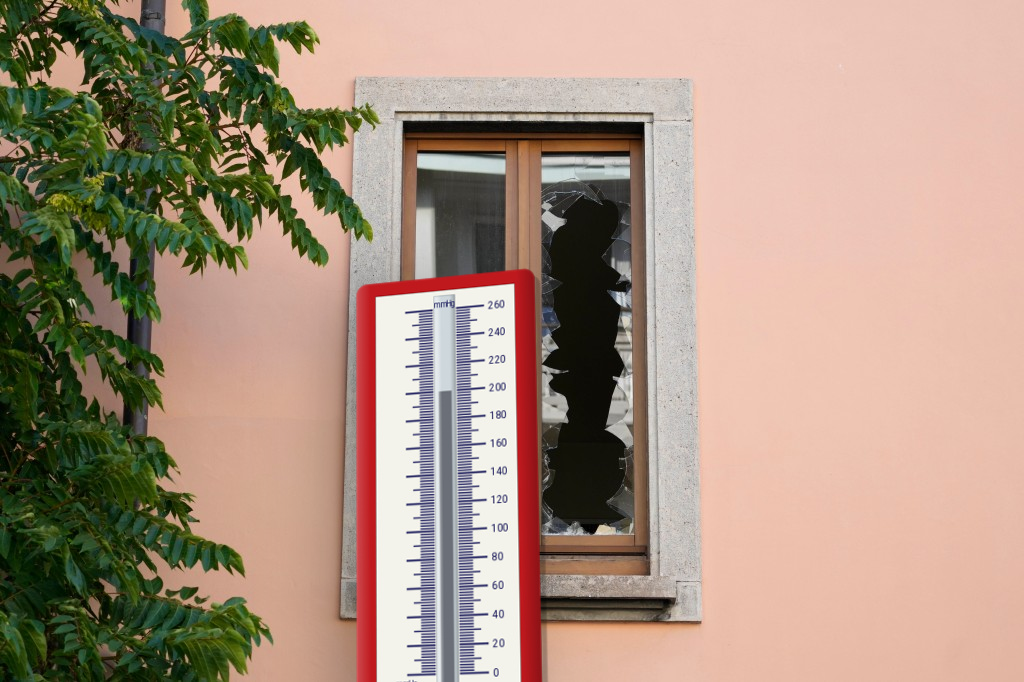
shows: 200 mmHg
